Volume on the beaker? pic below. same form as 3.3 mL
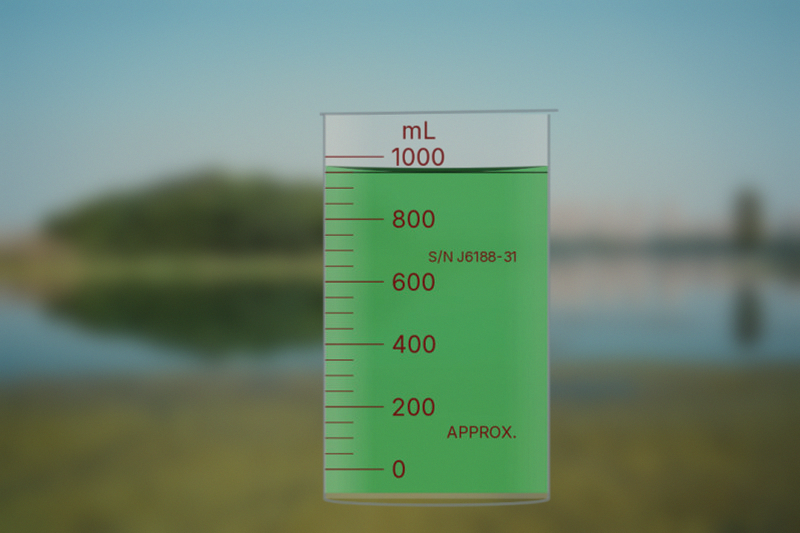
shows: 950 mL
